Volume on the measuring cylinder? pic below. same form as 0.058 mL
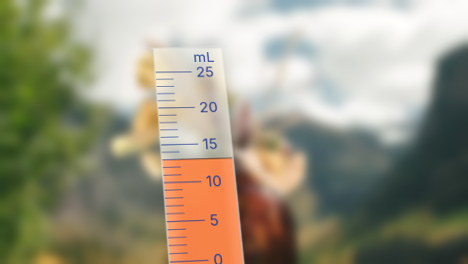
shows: 13 mL
